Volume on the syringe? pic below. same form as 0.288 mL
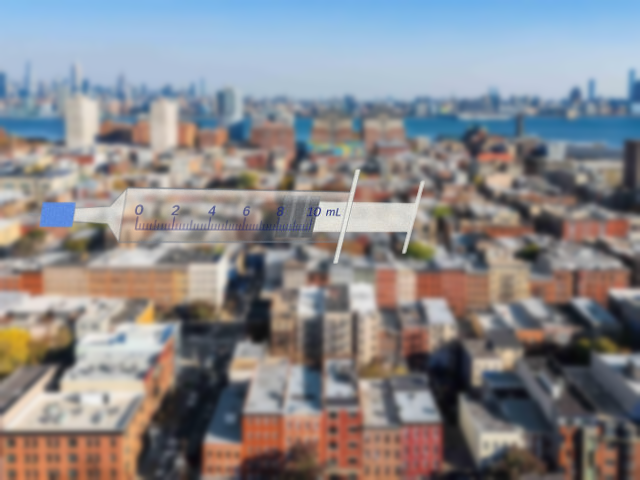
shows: 8 mL
